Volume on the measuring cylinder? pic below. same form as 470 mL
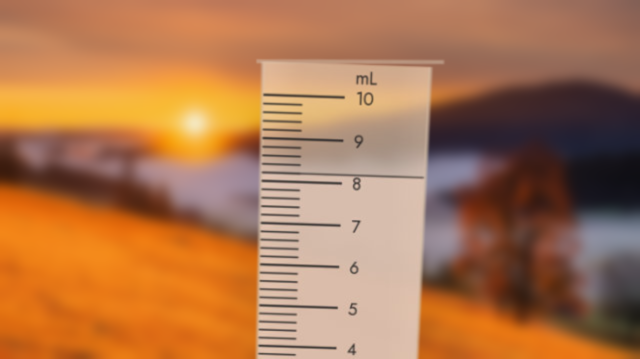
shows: 8.2 mL
